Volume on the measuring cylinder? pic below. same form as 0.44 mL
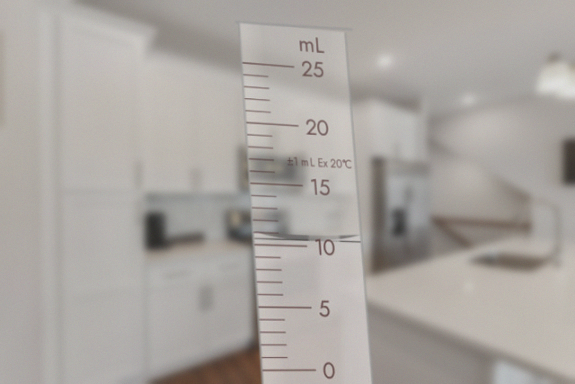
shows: 10.5 mL
